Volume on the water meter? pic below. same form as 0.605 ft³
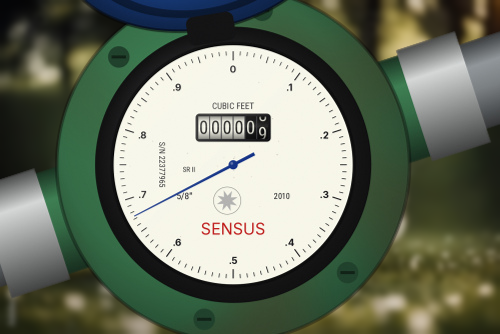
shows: 8.67 ft³
